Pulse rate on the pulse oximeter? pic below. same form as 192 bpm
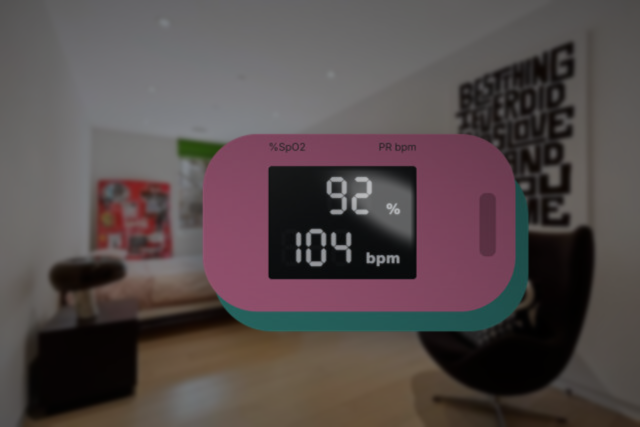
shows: 104 bpm
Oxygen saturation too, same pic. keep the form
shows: 92 %
